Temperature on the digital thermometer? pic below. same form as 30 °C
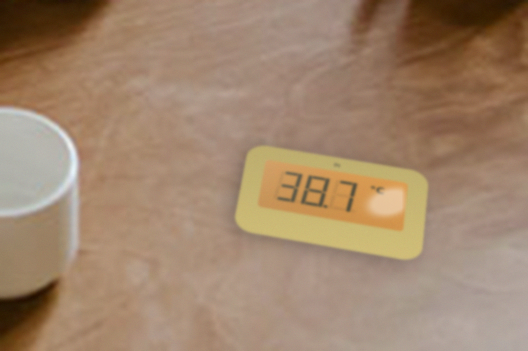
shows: 38.7 °C
